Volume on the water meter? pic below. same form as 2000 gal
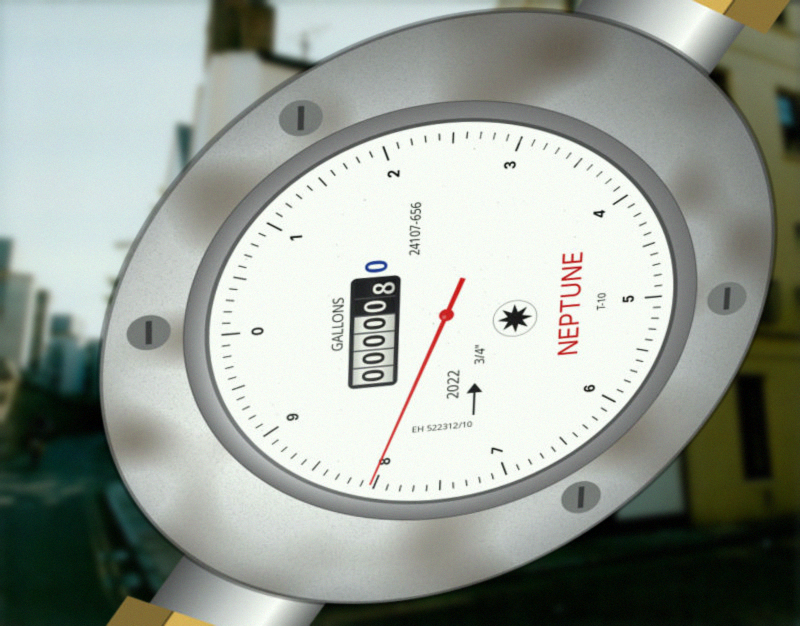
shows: 78.0 gal
